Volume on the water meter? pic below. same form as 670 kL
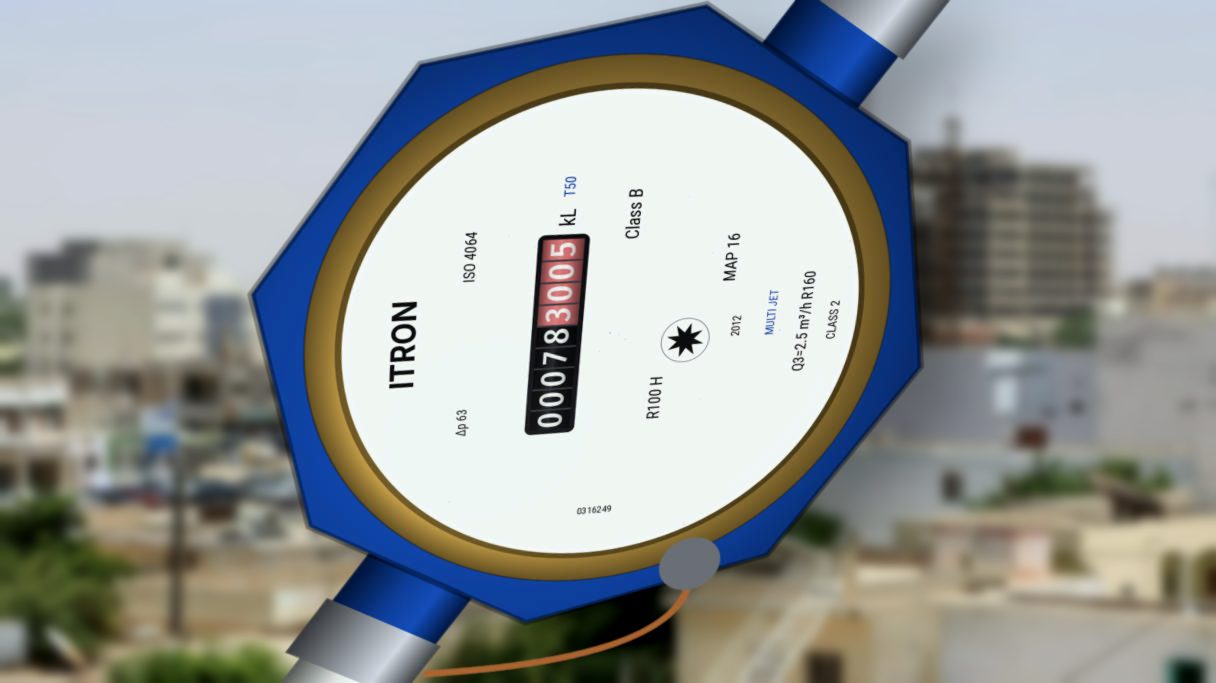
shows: 78.3005 kL
